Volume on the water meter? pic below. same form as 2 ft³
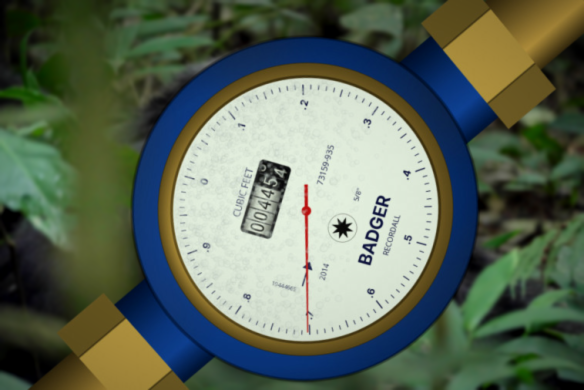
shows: 4453.70 ft³
